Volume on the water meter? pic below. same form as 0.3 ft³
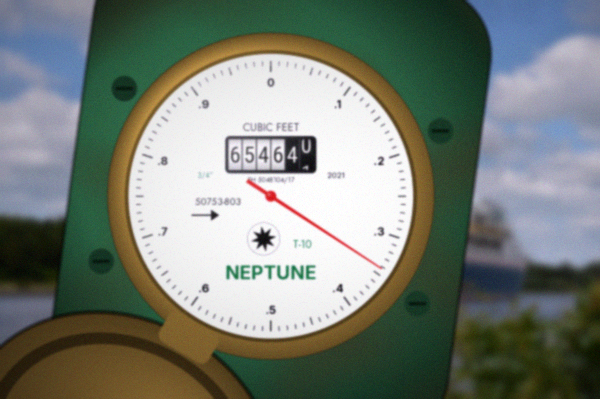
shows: 654640.34 ft³
